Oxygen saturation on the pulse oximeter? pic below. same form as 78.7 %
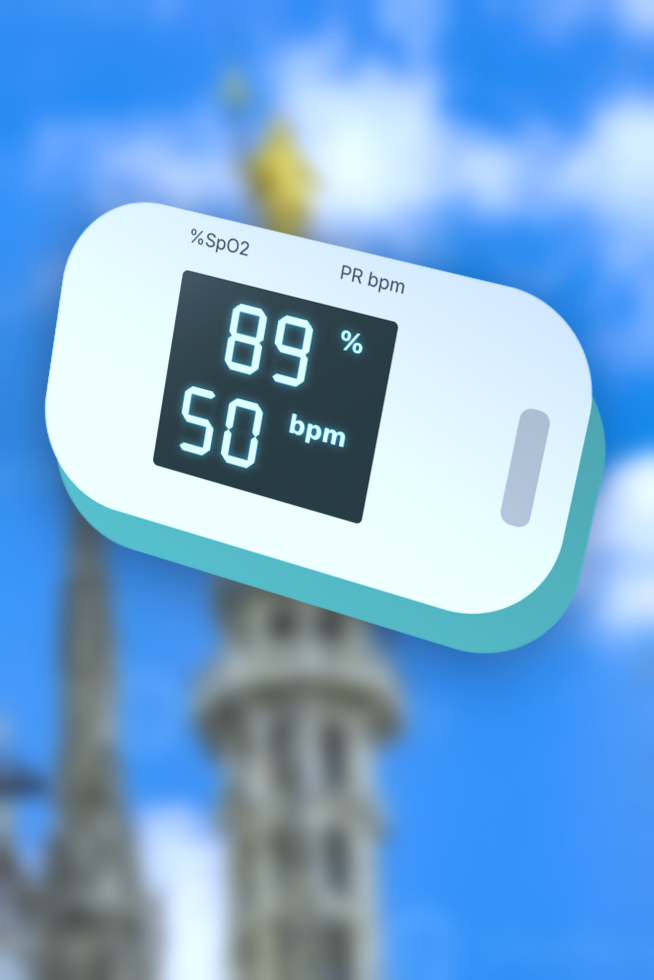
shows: 89 %
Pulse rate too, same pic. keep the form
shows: 50 bpm
